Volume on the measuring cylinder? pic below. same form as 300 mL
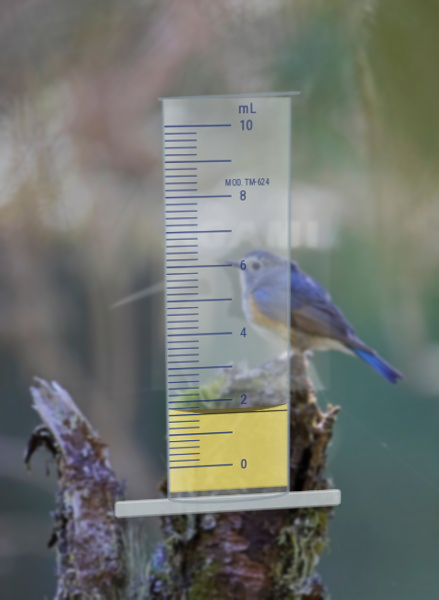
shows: 1.6 mL
